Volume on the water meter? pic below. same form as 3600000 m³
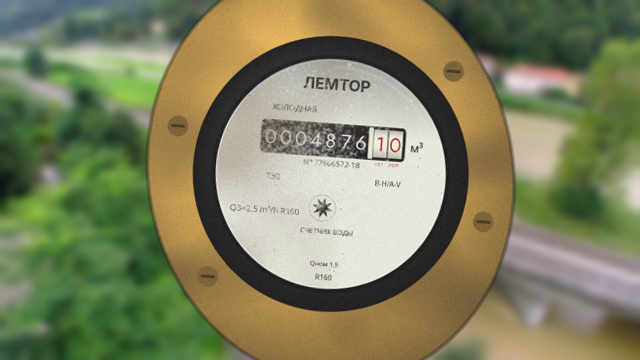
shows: 4876.10 m³
